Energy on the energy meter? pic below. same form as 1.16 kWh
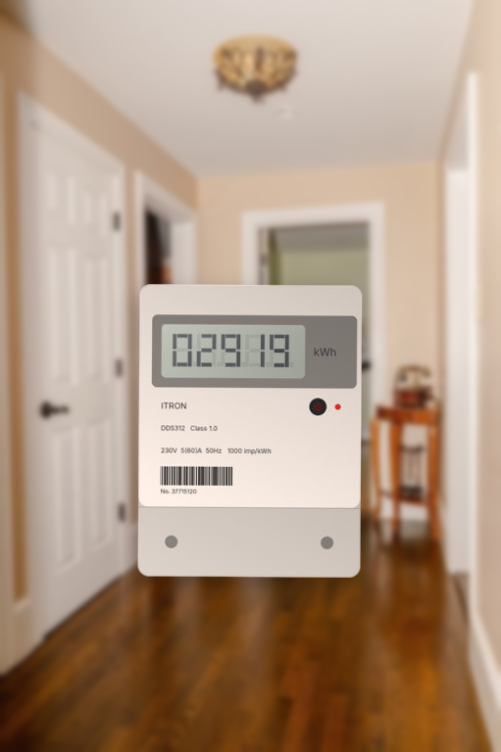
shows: 2919 kWh
